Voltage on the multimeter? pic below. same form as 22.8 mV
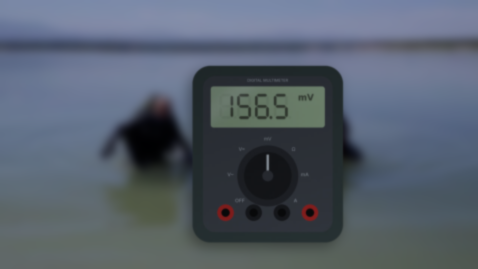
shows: 156.5 mV
